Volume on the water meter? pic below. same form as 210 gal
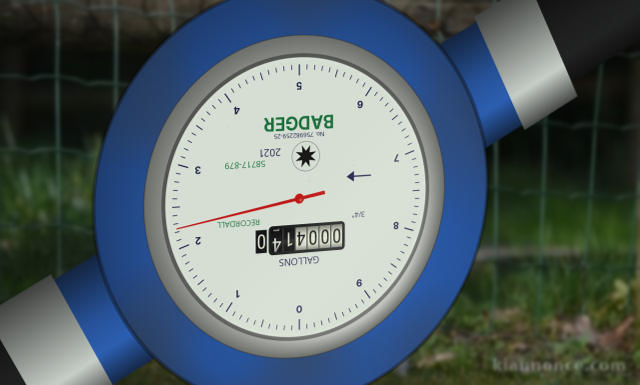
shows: 4142.2 gal
